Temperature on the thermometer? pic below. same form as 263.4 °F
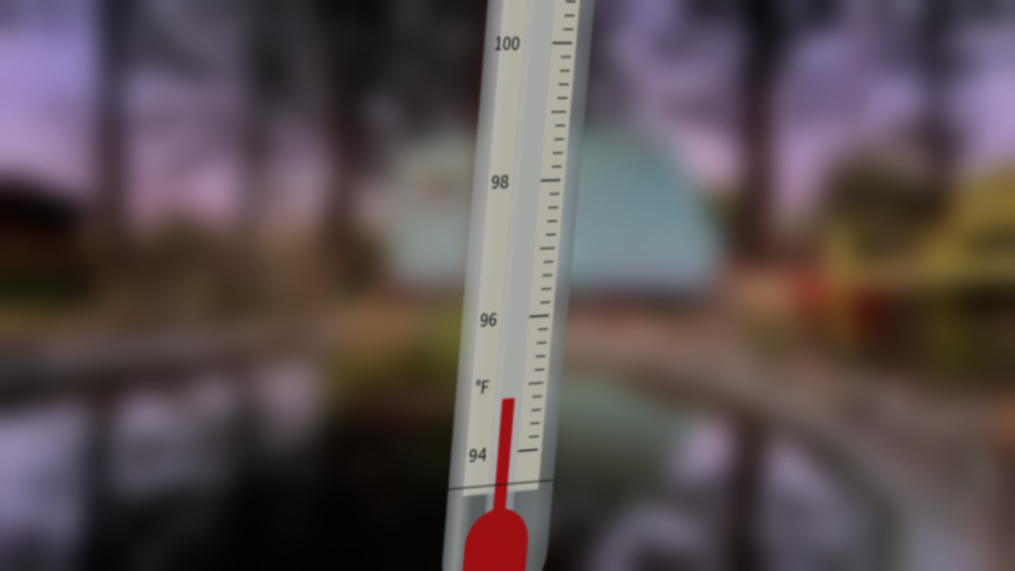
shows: 94.8 °F
